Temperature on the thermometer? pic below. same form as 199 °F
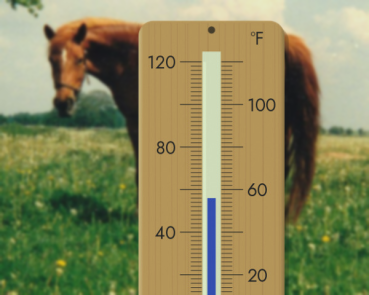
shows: 56 °F
